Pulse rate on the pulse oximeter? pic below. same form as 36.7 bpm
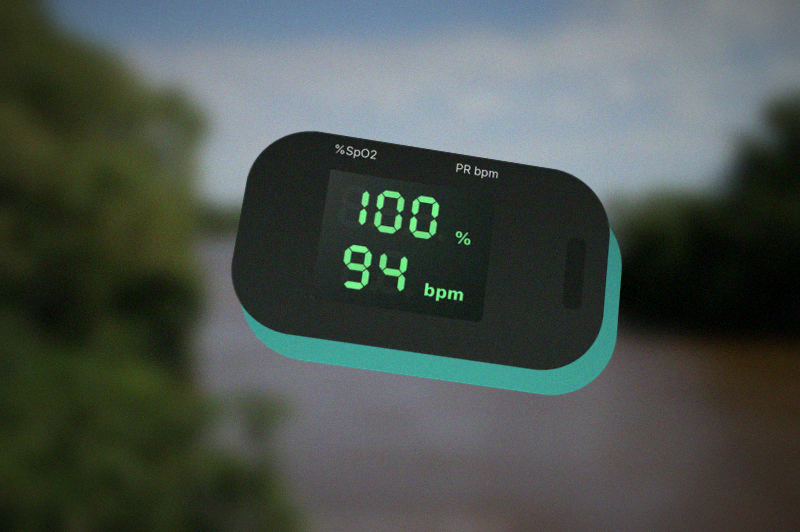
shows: 94 bpm
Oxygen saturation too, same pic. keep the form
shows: 100 %
